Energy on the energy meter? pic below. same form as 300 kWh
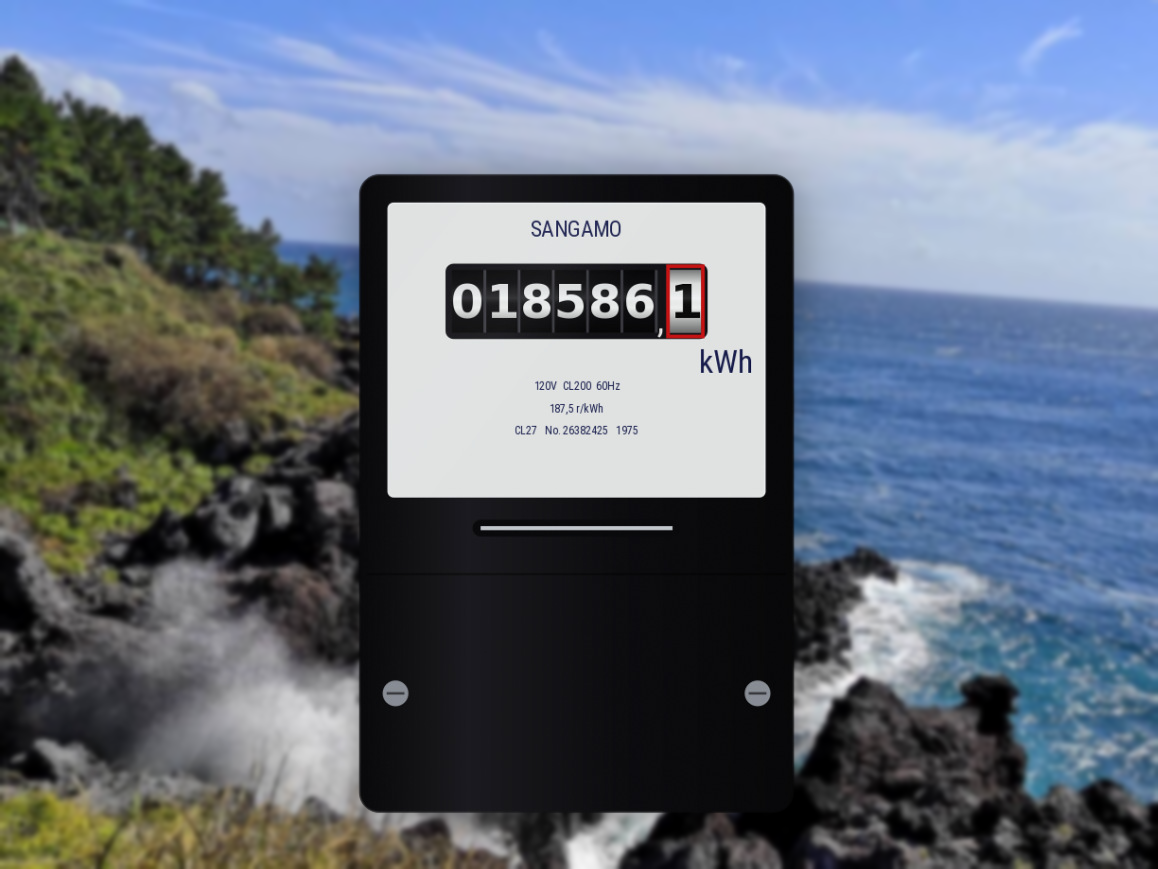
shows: 18586.1 kWh
